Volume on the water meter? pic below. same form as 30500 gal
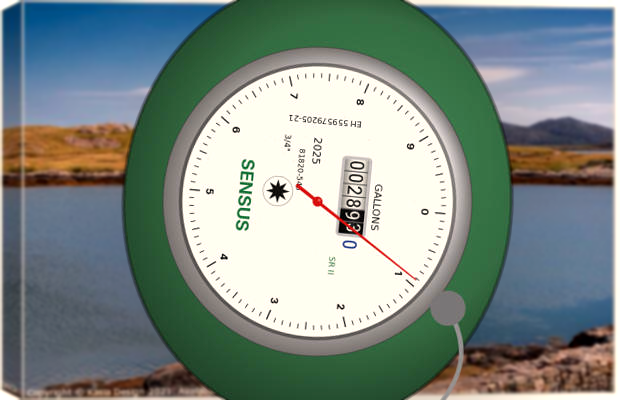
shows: 28930.9 gal
